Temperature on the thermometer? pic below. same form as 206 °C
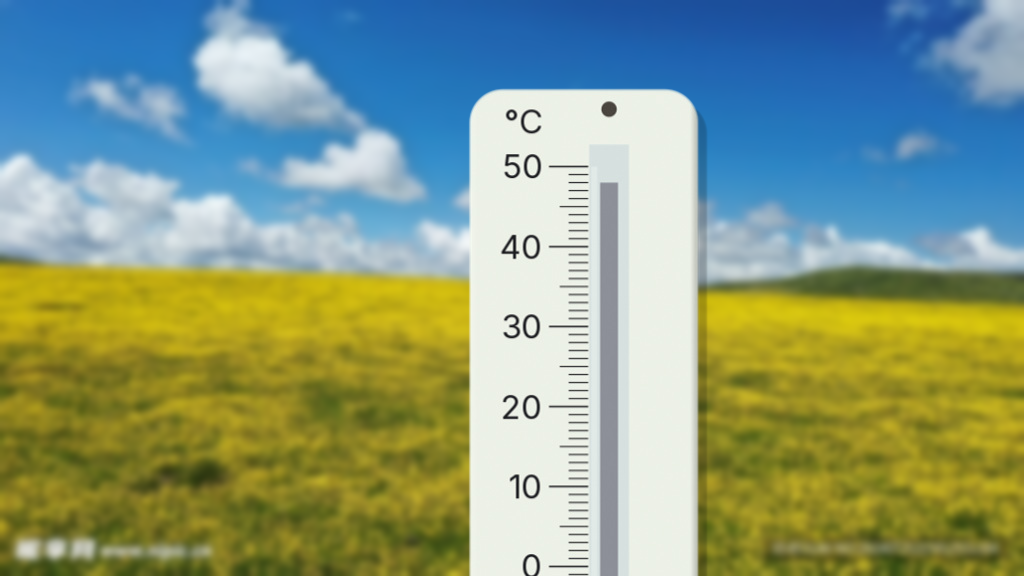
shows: 48 °C
